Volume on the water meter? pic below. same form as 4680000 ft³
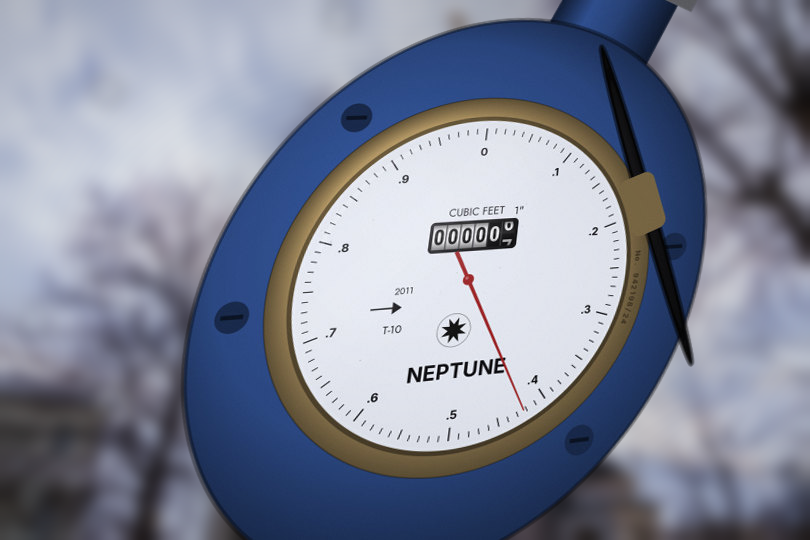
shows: 6.42 ft³
